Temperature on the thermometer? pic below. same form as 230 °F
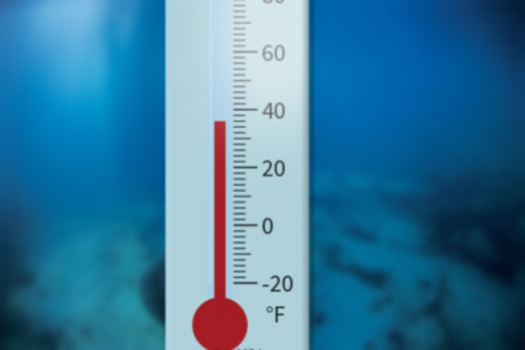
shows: 36 °F
